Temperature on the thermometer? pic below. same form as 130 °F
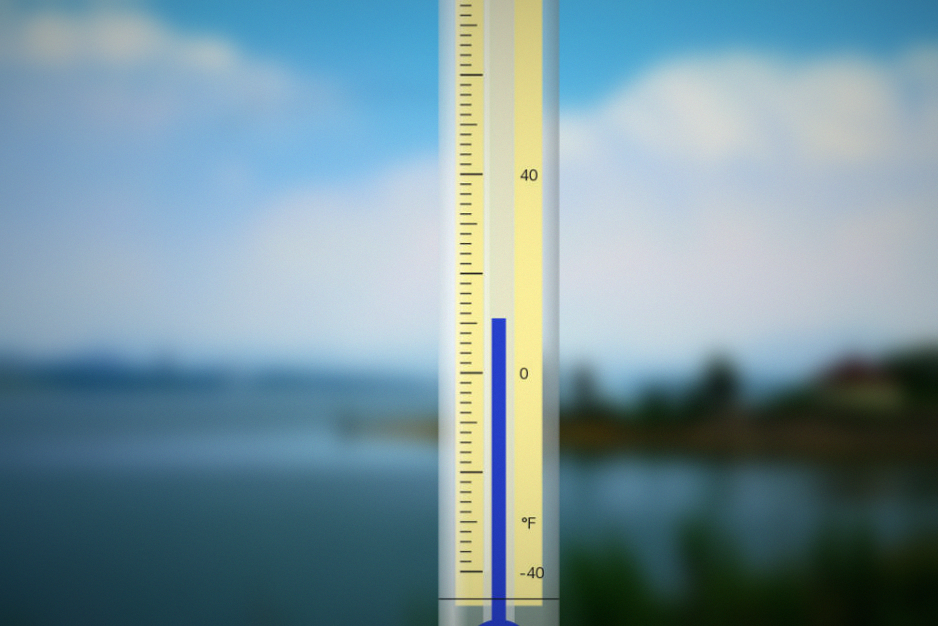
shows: 11 °F
